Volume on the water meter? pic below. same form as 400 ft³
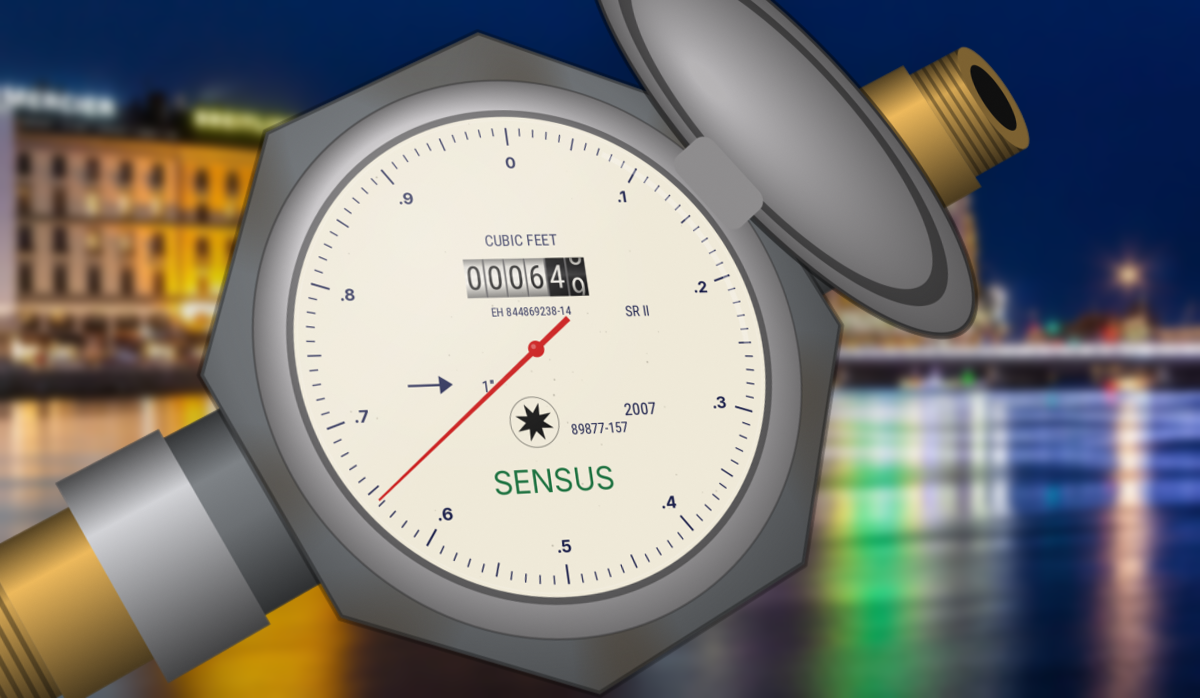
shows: 648.64 ft³
